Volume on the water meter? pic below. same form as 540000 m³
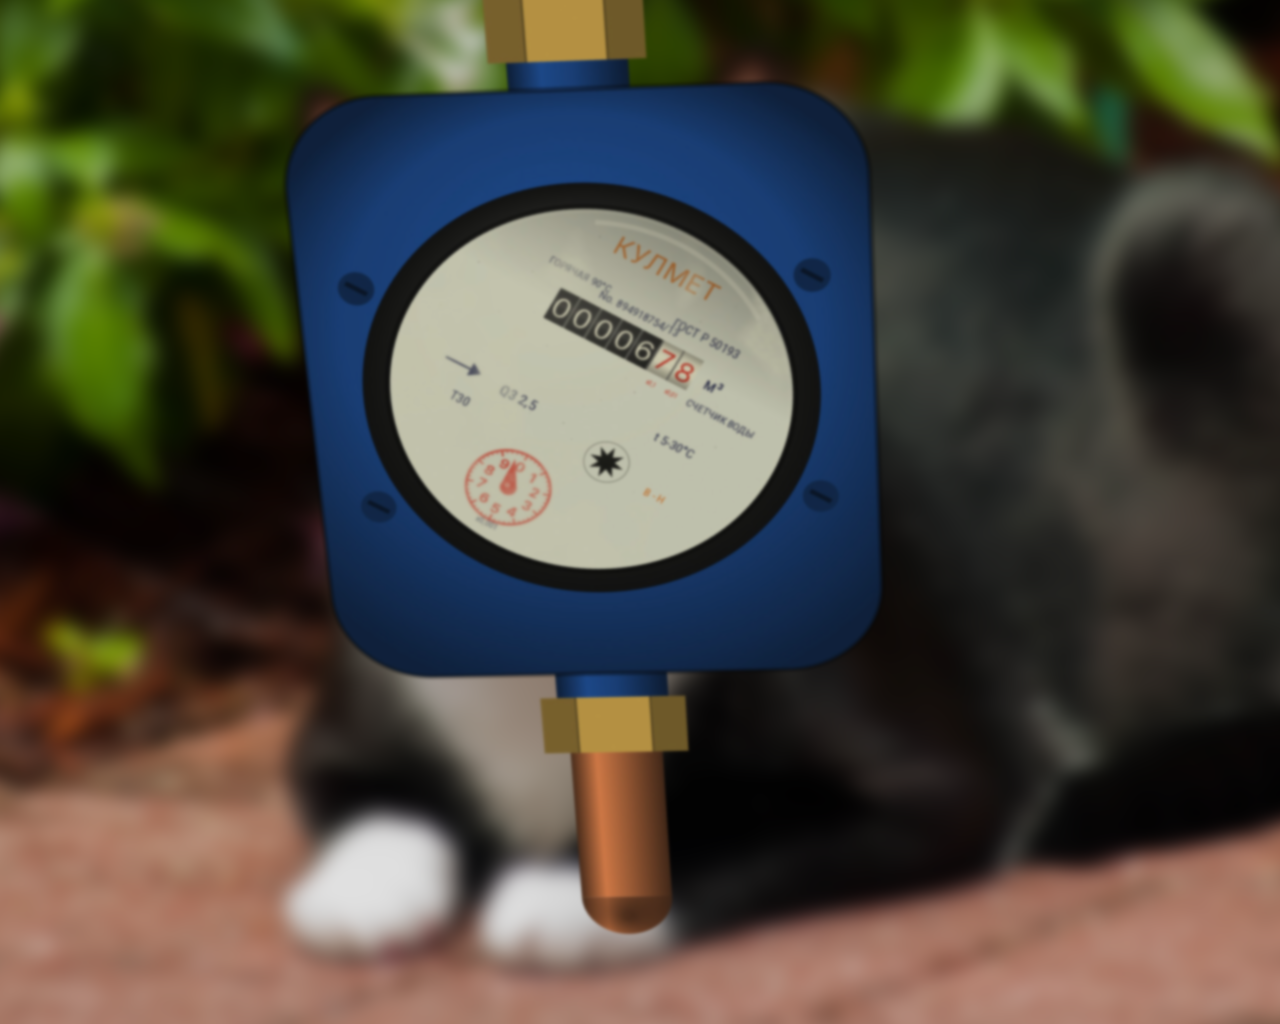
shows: 6.779 m³
